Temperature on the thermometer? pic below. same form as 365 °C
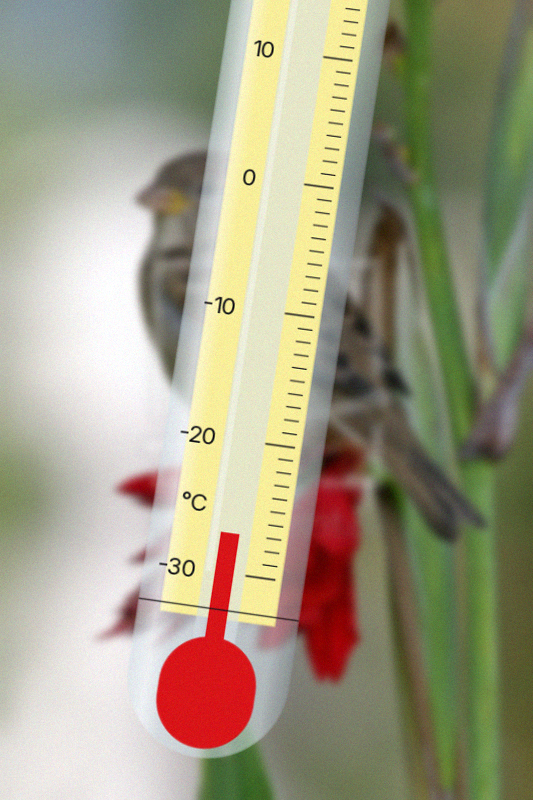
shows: -27 °C
